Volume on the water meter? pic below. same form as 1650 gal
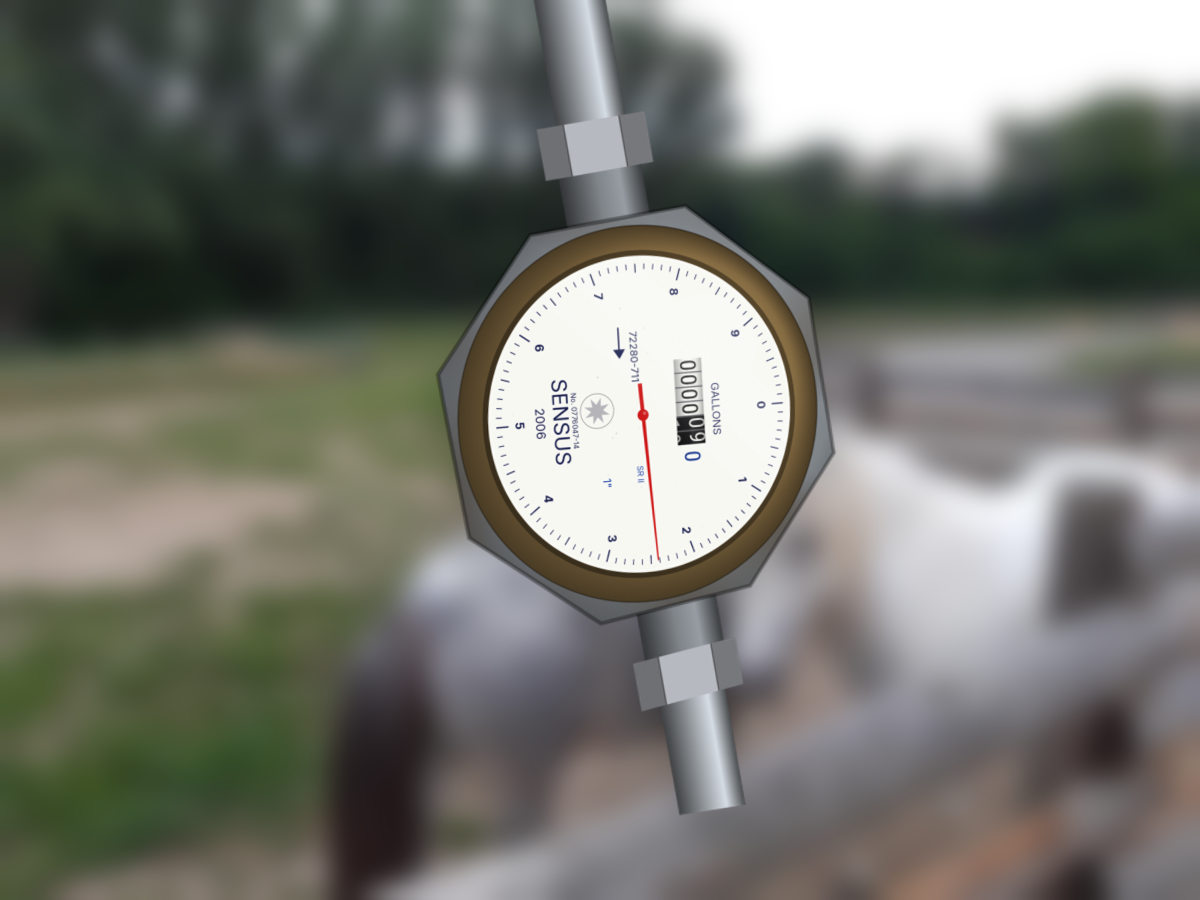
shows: 92.4 gal
